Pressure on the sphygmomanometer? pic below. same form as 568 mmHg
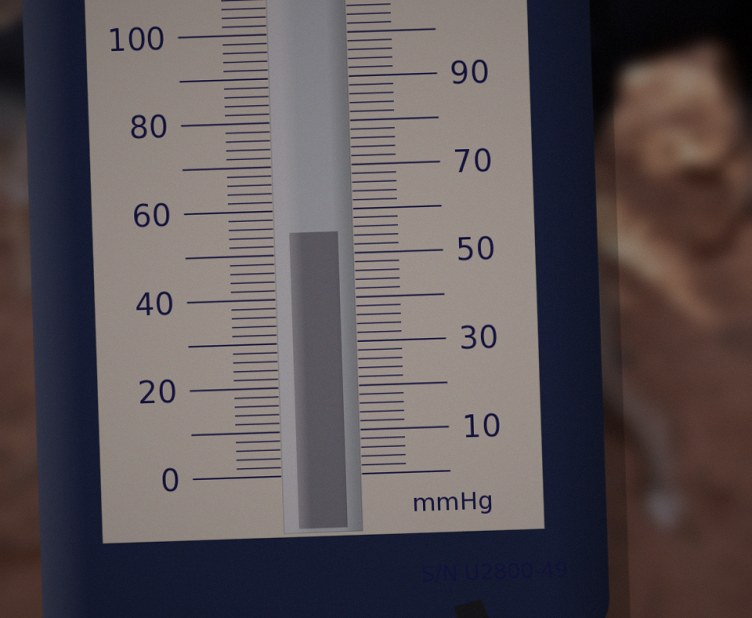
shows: 55 mmHg
